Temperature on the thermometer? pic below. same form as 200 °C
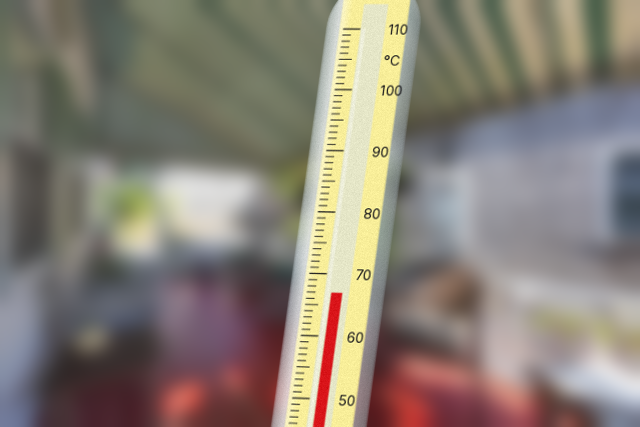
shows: 67 °C
